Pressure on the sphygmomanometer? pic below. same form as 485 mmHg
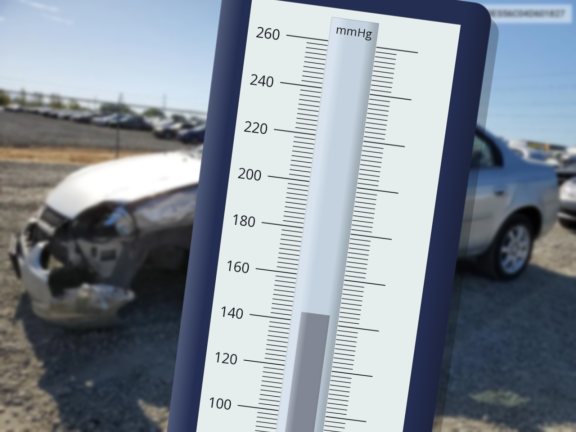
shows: 144 mmHg
